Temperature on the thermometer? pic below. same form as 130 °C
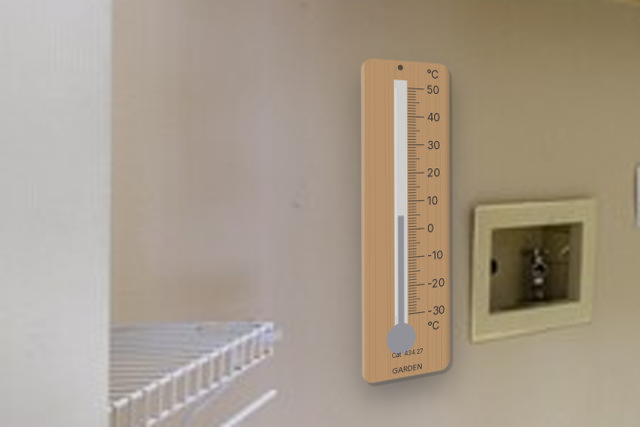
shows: 5 °C
